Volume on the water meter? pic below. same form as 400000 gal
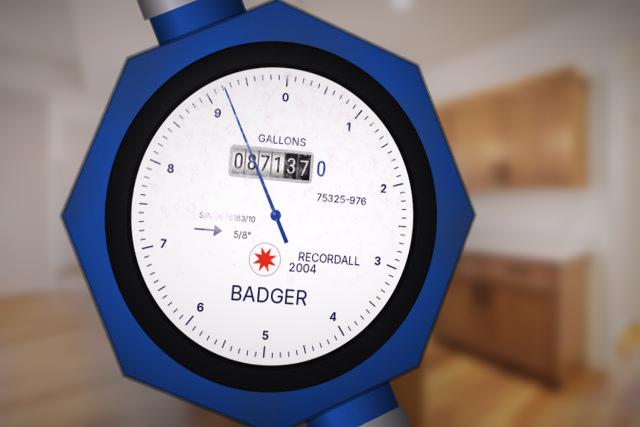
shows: 871369.2 gal
